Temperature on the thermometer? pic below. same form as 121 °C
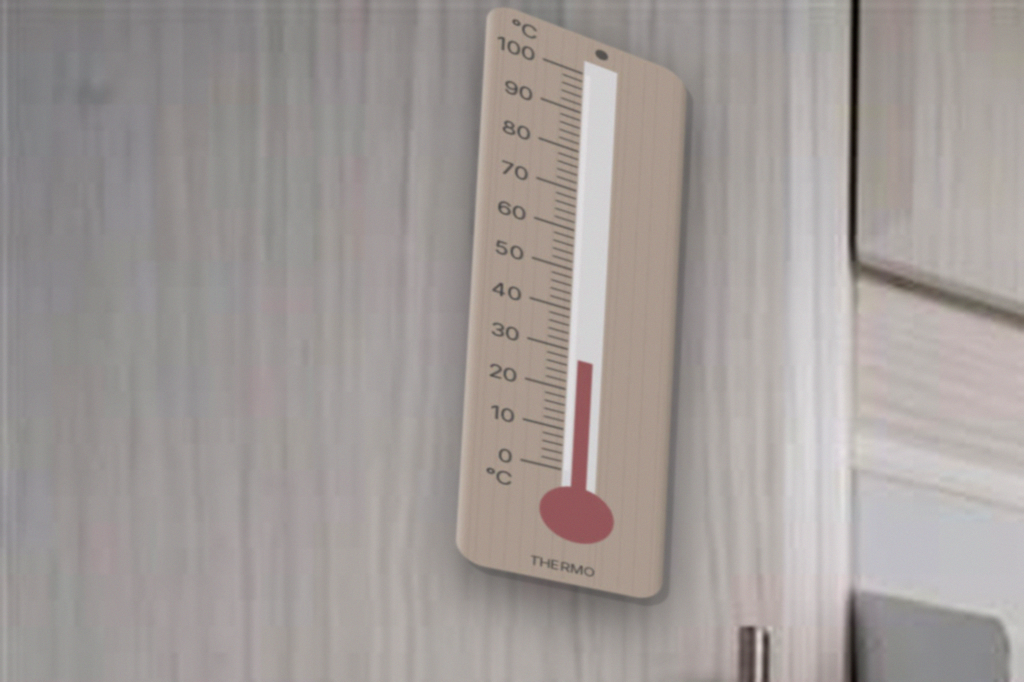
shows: 28 °C
